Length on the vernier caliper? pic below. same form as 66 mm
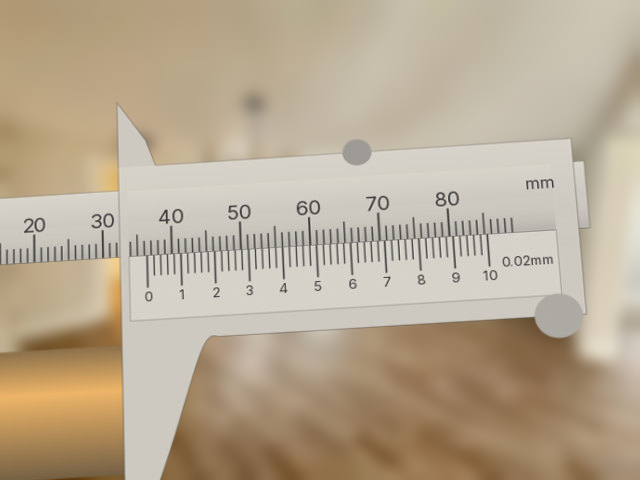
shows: 36.4 mm
